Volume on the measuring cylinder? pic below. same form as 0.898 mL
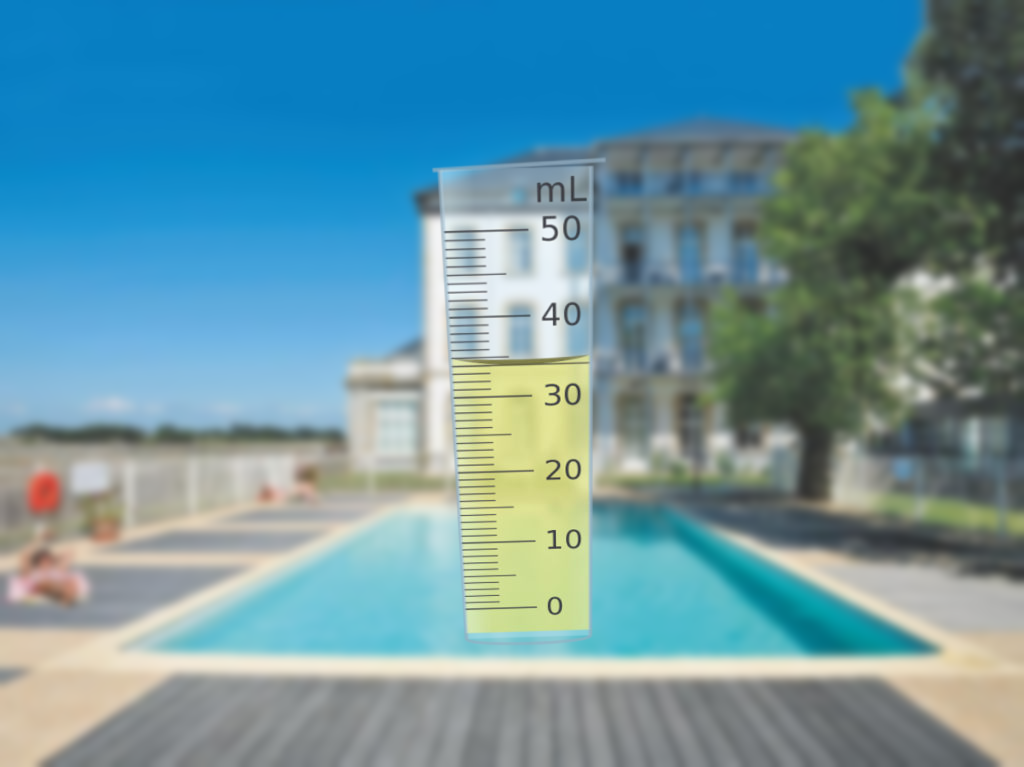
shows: 34 mL
